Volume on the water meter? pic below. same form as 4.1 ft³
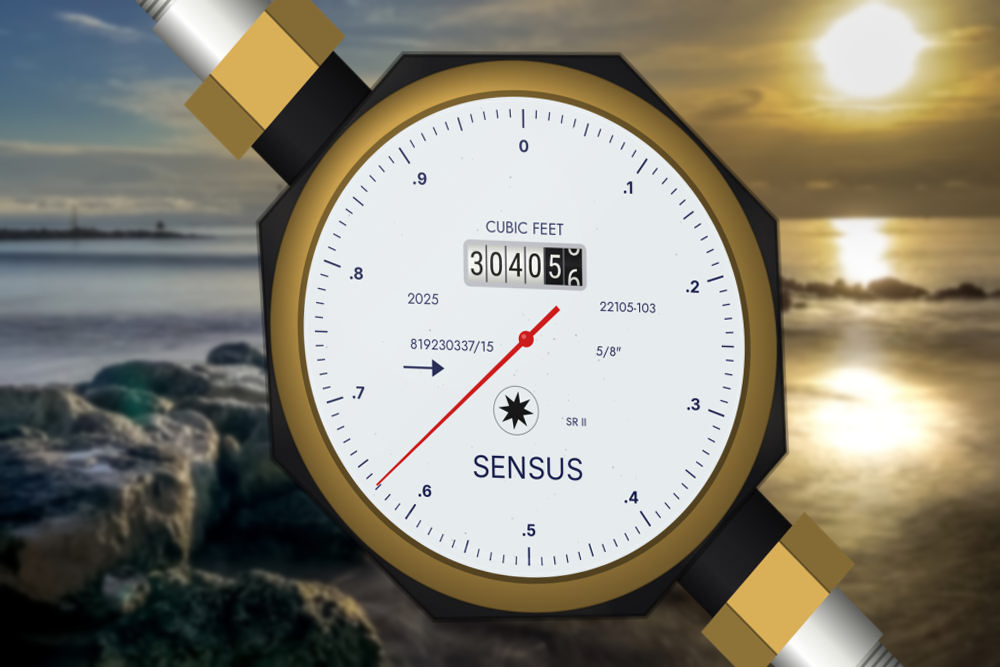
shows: 304055.63 ft³
